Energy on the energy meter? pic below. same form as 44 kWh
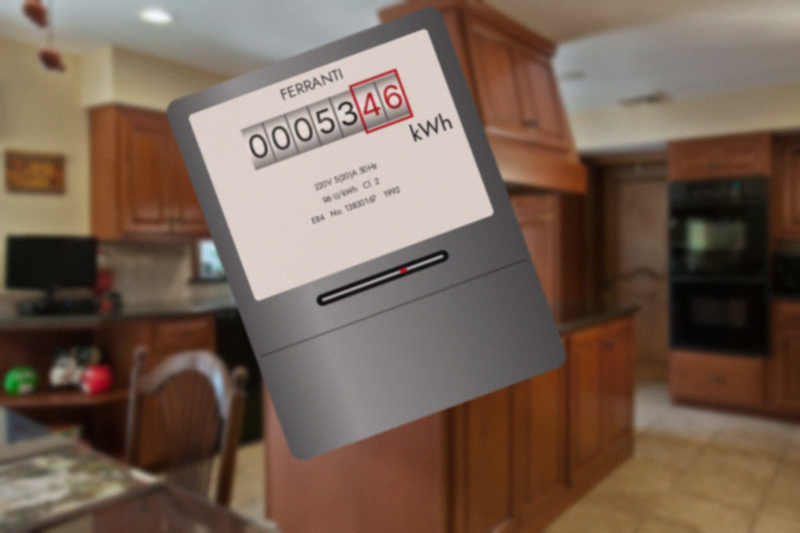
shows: 53.46 kWh
